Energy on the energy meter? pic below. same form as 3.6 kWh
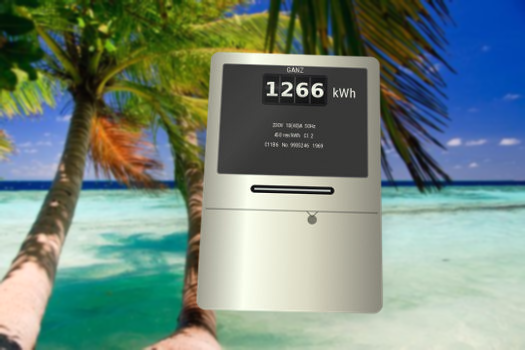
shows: 1266 kWh
